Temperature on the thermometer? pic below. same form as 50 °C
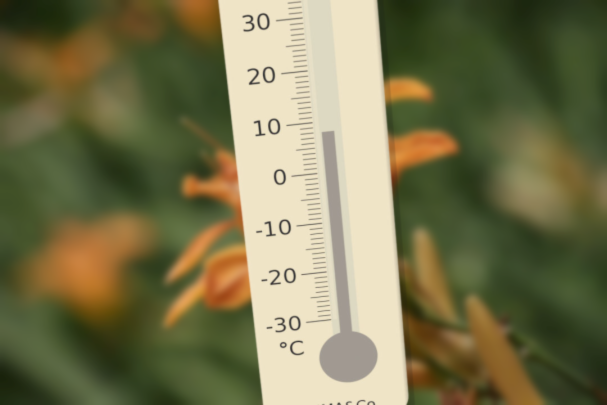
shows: 8 °C
